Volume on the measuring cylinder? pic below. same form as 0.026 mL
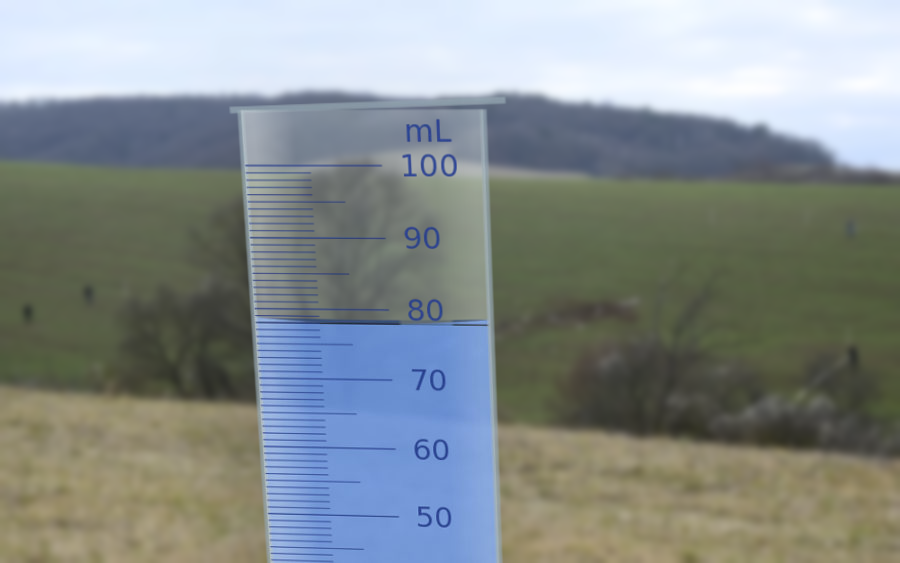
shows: 78 mL
